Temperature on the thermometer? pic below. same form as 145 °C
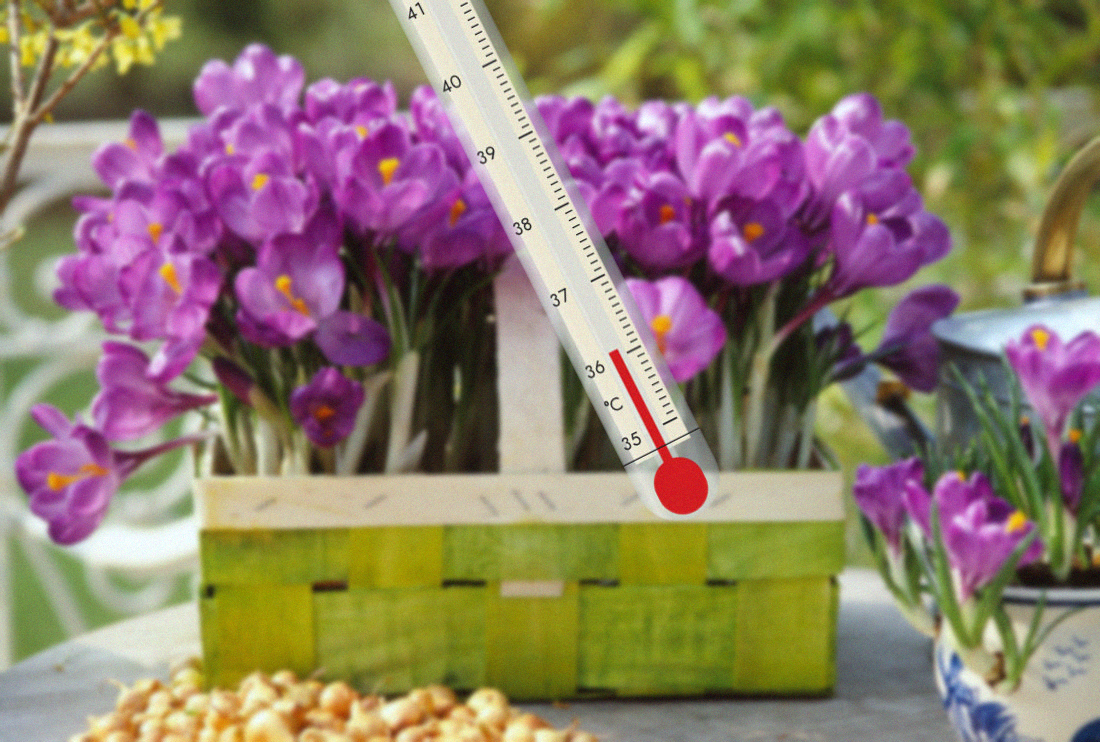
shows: 36.1 °C
